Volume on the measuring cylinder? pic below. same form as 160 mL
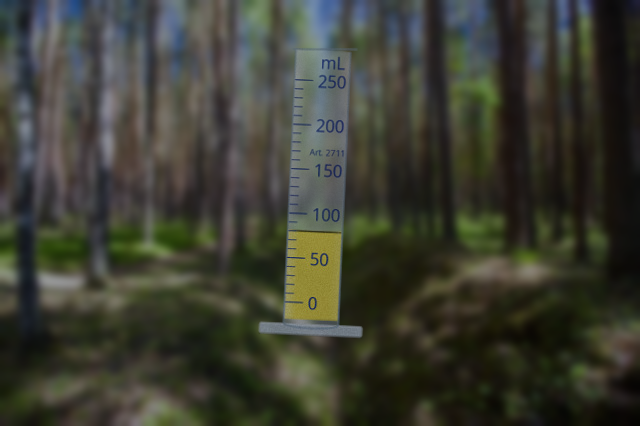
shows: 80 mL
